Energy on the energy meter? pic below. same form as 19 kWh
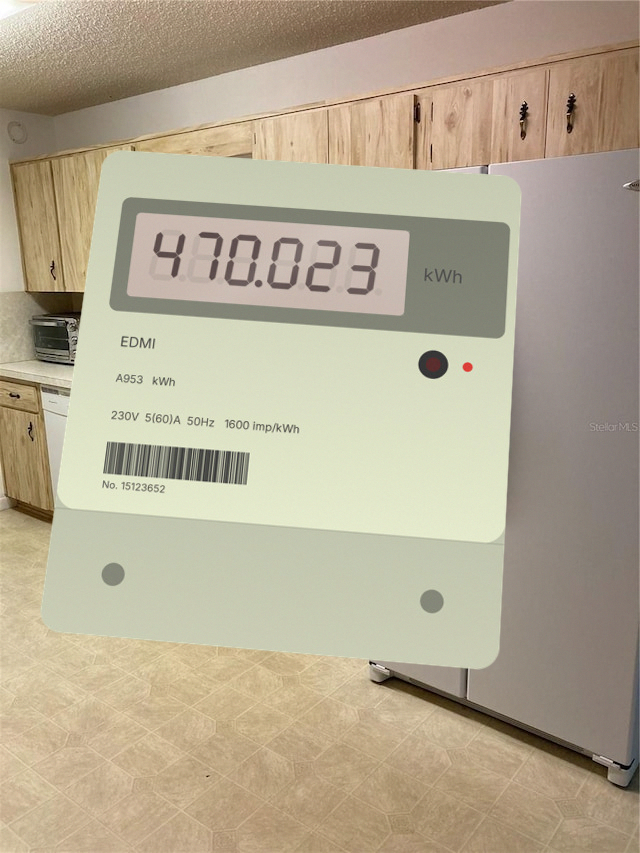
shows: 470.023 kWh
